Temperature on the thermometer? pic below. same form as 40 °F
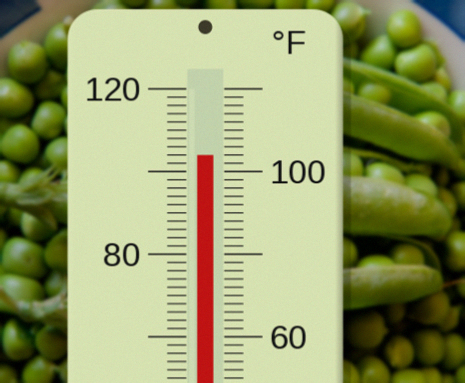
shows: 104 °F
